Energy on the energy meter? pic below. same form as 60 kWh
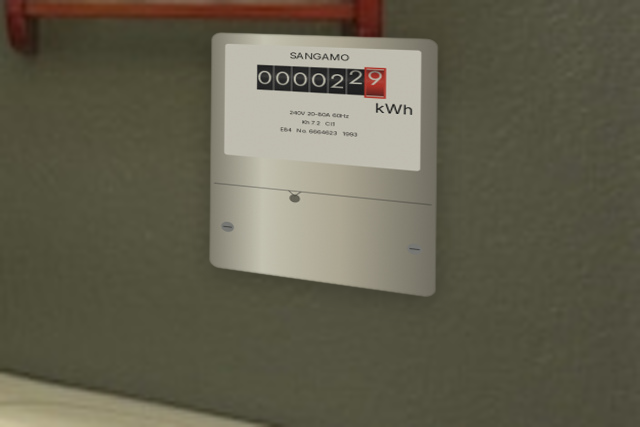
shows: 22.9 kWh
